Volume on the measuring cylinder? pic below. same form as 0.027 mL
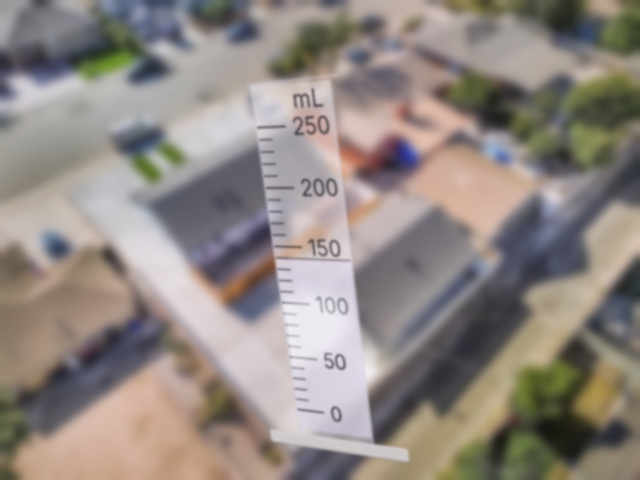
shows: 140 mL
